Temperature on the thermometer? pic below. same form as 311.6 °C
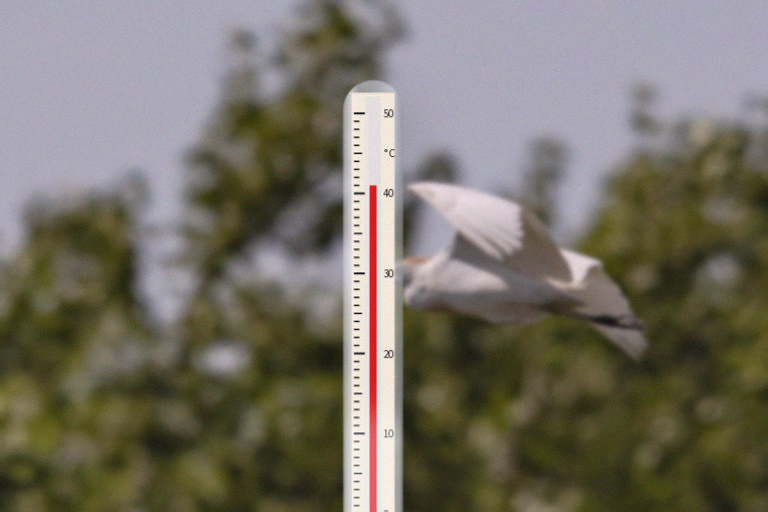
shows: 41 °C
